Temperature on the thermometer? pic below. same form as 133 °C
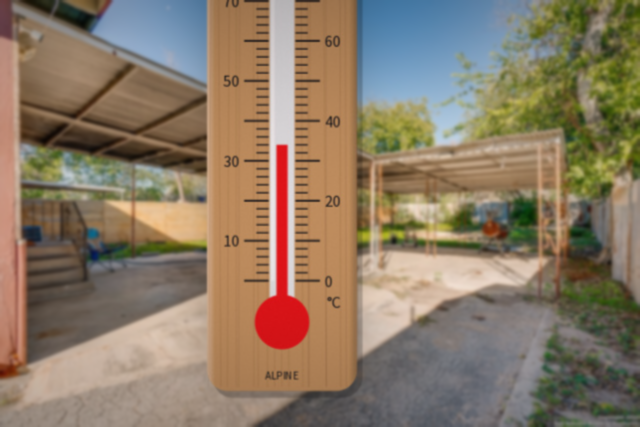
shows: 34 °C
